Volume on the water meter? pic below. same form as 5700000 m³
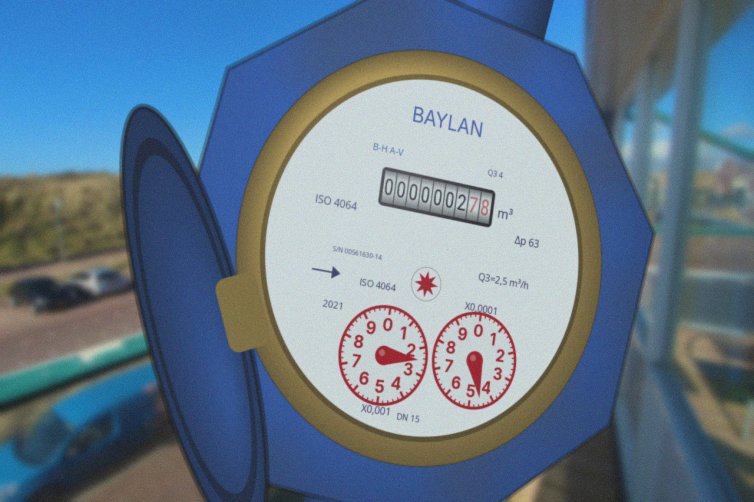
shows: 2.7824 m³
